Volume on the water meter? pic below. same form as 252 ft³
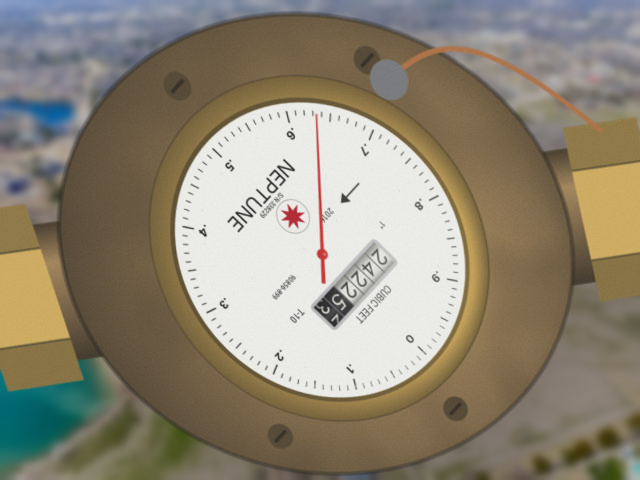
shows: 242252.63 ft³
